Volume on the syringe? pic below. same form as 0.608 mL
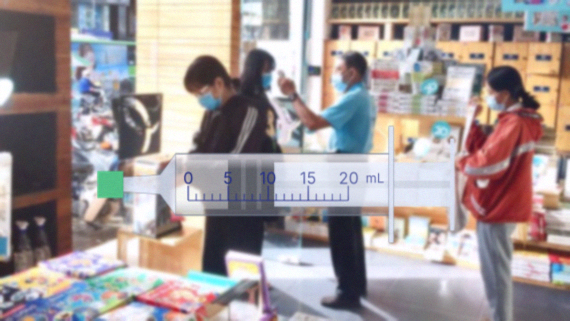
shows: 5 mL
